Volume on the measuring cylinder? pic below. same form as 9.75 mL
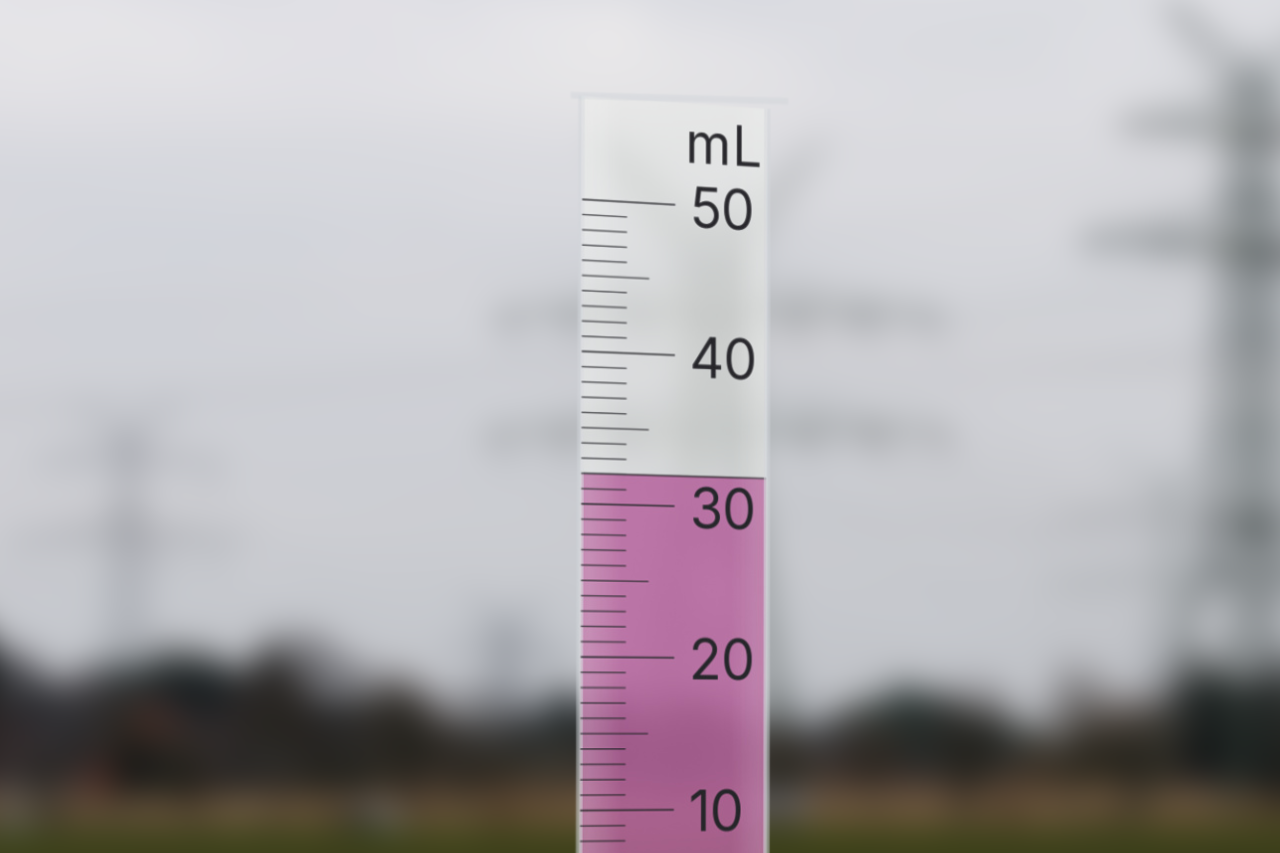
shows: 32 mL
